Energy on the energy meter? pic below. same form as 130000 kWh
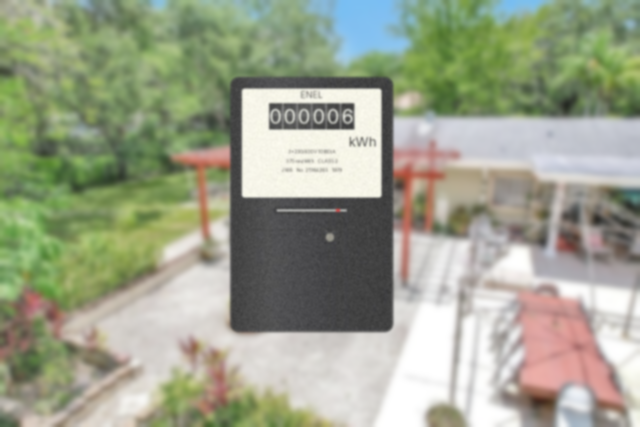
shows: 6 kWh
